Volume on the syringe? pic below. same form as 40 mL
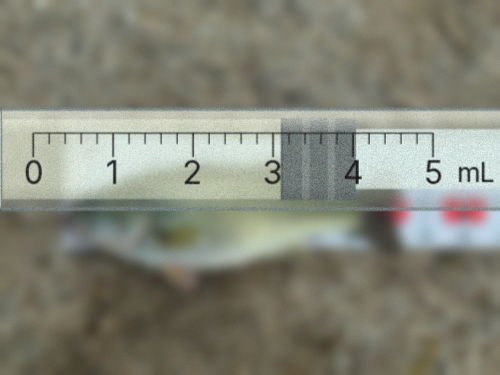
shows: 3.1 mL
